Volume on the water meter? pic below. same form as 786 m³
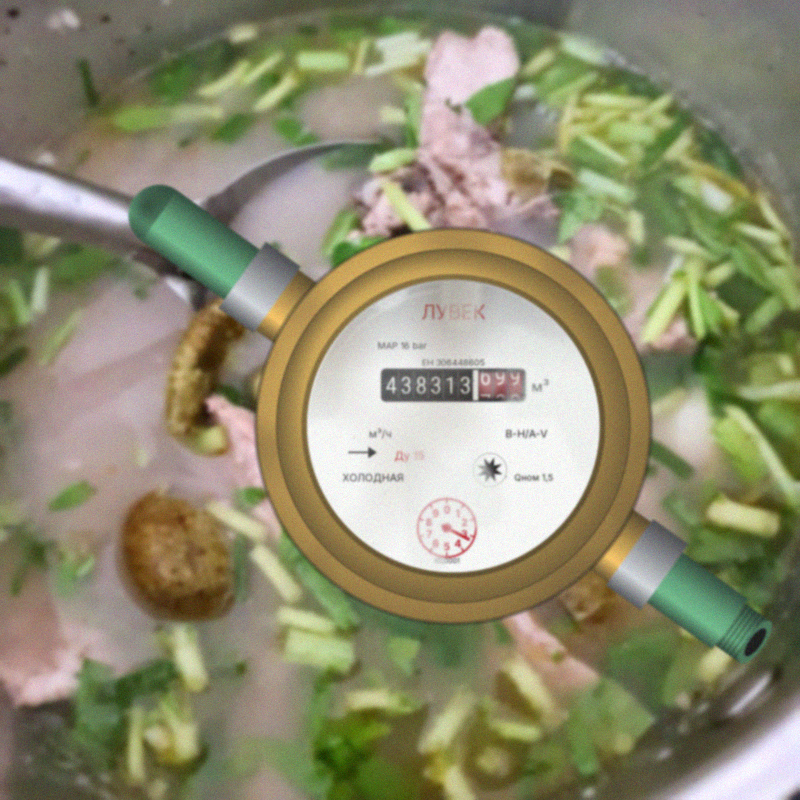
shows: 438313.6993 m³
